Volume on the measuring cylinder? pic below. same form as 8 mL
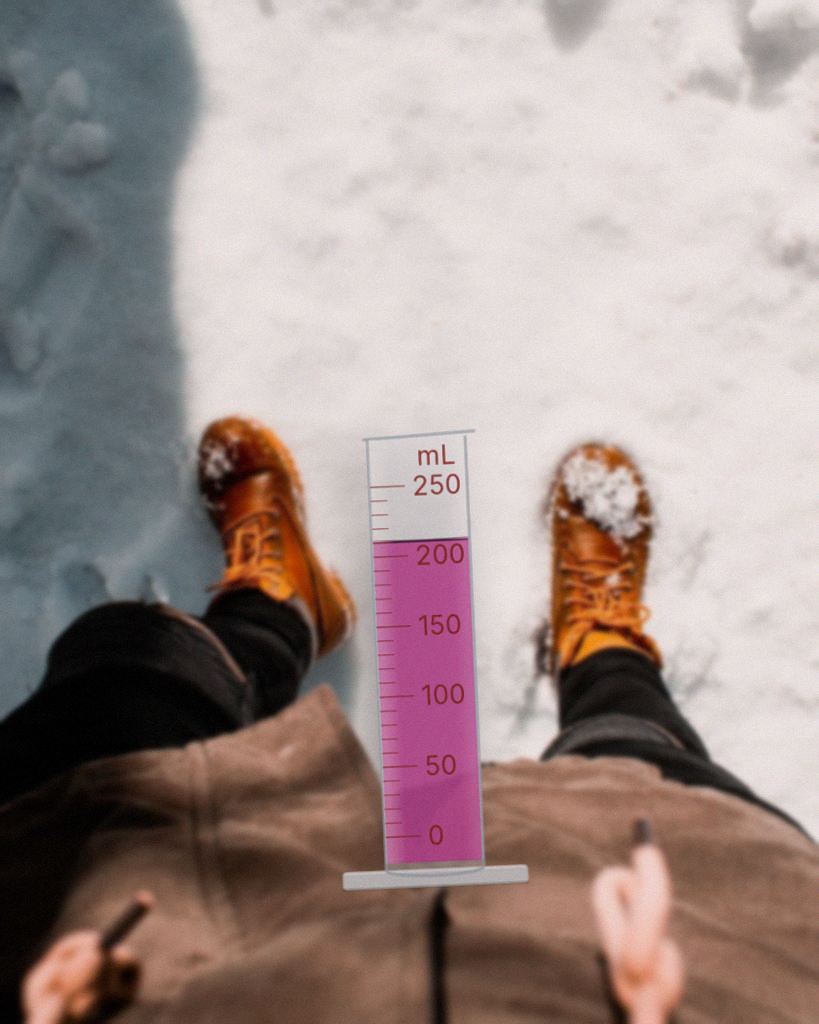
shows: 210 mL
